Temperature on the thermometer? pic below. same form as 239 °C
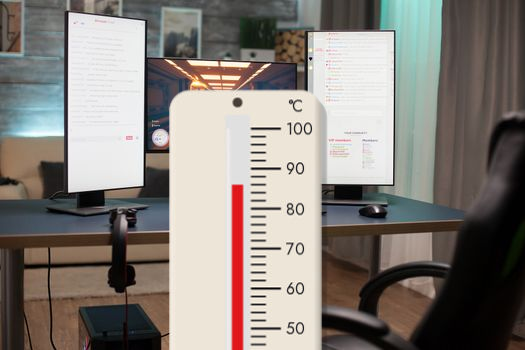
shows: 86 °C
